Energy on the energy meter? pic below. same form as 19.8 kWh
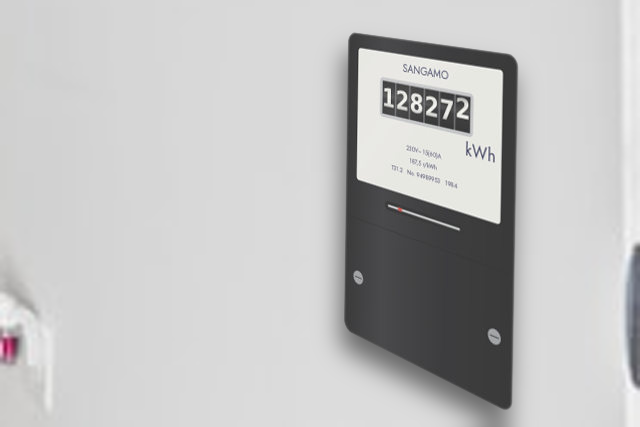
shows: 128272 kWh
